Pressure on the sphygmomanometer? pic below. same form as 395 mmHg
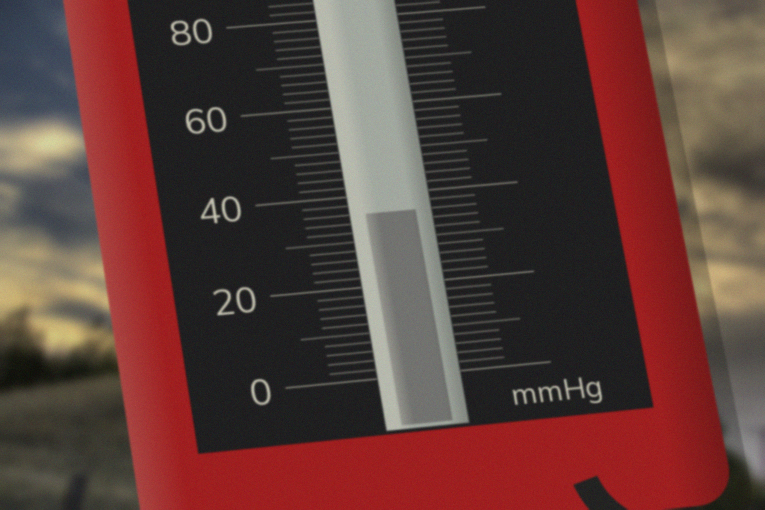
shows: 36 mmHg
